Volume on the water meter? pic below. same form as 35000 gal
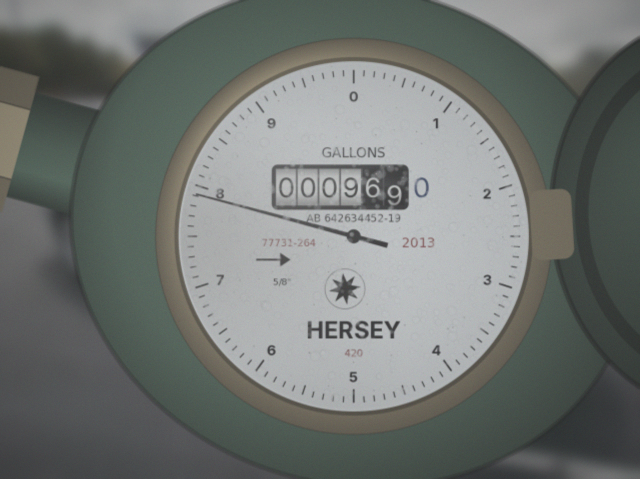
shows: 9687.9 gal
